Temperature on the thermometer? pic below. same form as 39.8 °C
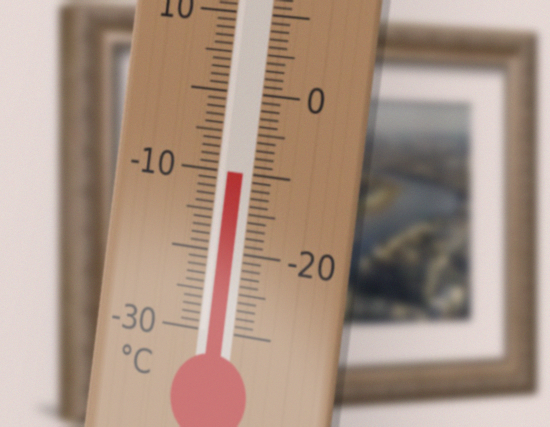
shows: -10 °C
